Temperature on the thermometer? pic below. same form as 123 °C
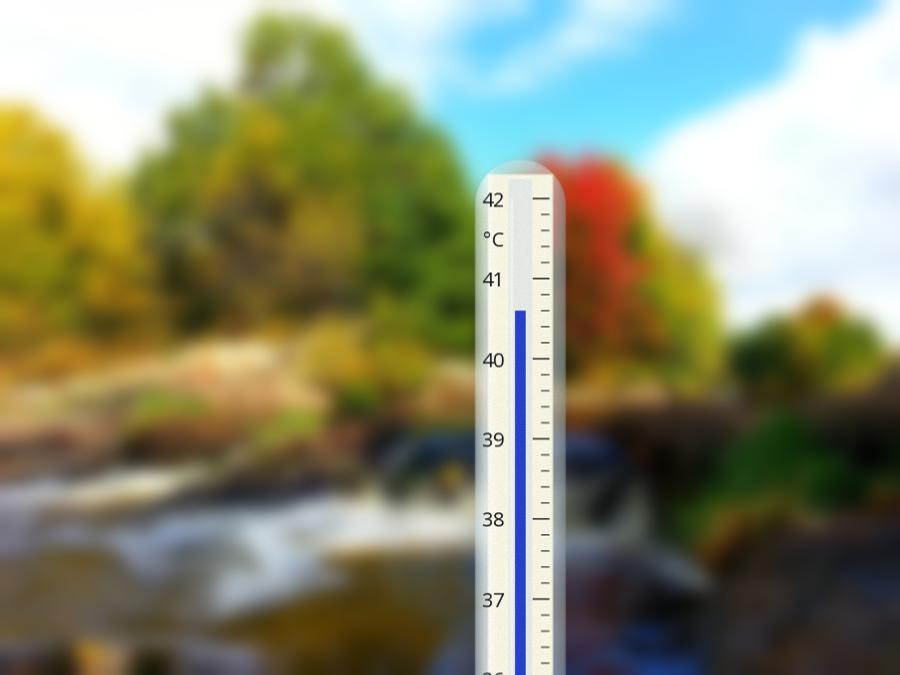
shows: 40.6 °C
